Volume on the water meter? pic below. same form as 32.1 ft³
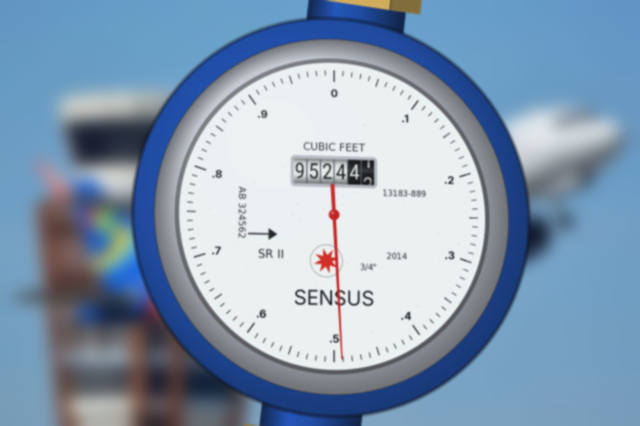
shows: 952441.49 ft³
